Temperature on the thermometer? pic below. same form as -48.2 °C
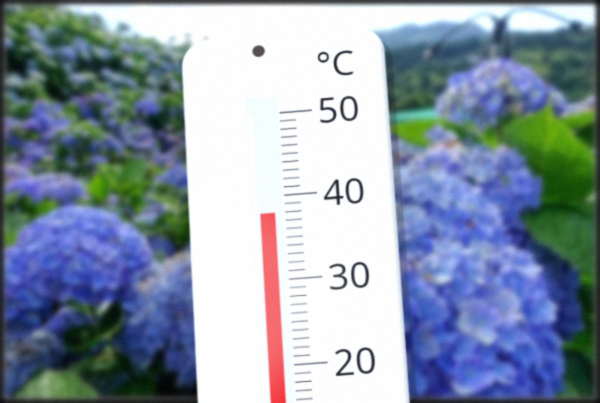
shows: 38 °C
